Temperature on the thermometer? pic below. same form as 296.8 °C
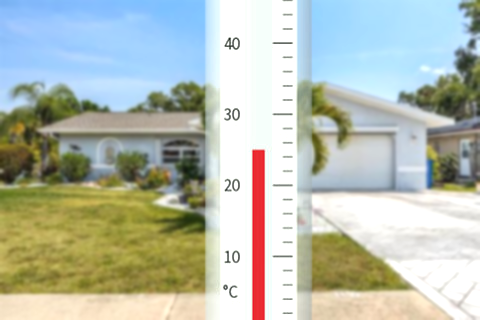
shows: 25 °C
